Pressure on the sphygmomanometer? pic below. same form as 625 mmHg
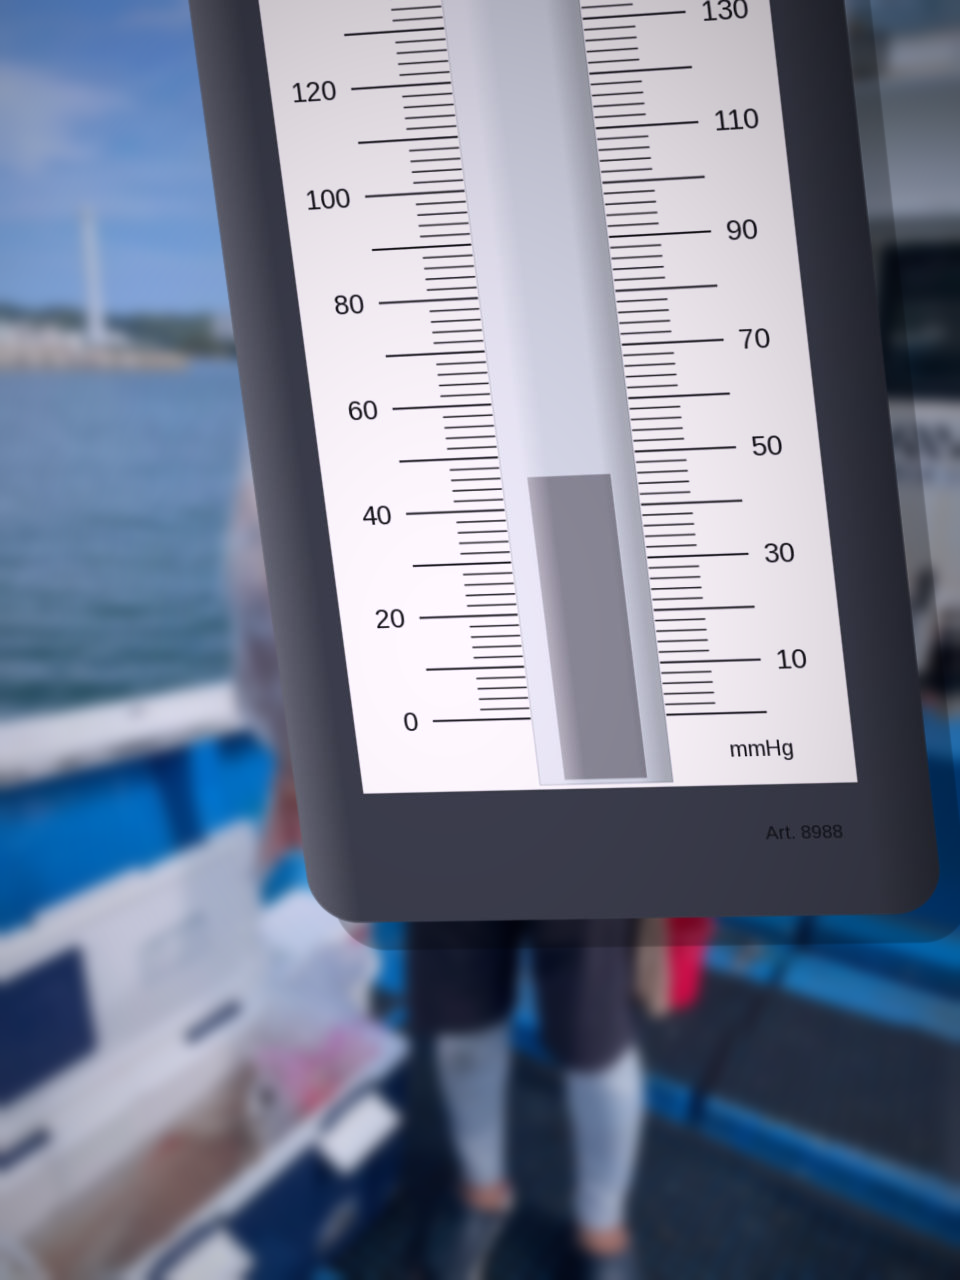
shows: 46 mmHg
